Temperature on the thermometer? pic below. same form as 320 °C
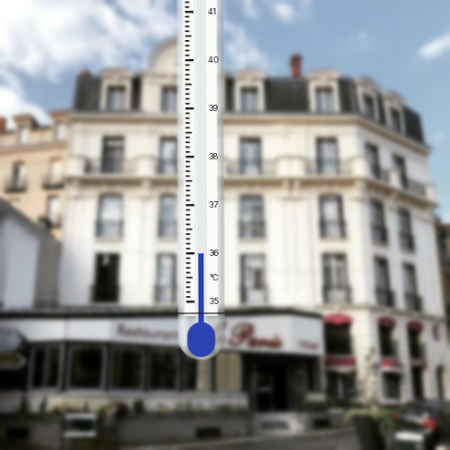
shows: 36 °C
